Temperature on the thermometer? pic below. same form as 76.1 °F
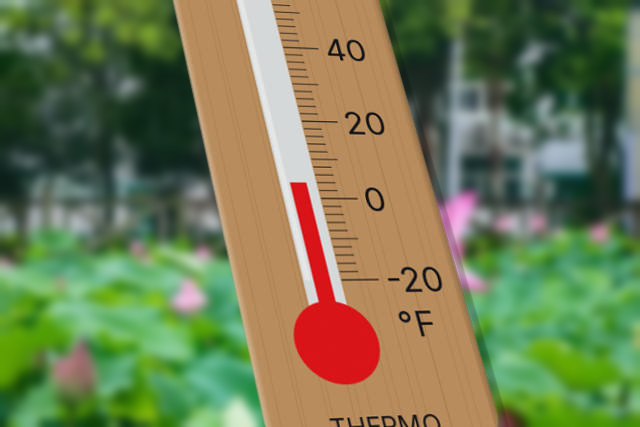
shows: 4 °F
